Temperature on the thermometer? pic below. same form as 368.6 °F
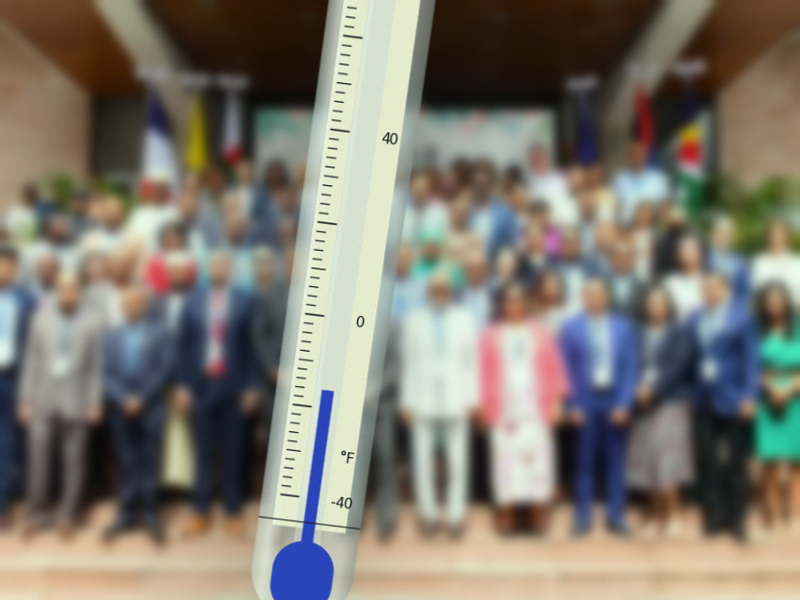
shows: -16 °F
